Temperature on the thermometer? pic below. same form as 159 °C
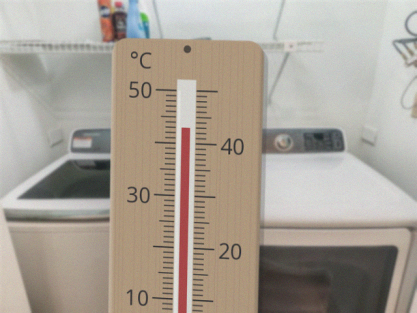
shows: 43 °C
